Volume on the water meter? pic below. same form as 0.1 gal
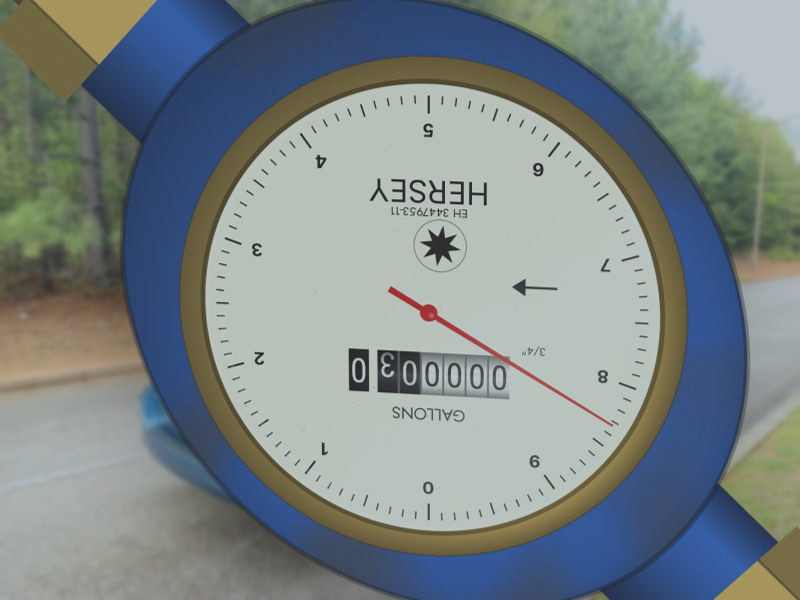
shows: 28.3 gal
